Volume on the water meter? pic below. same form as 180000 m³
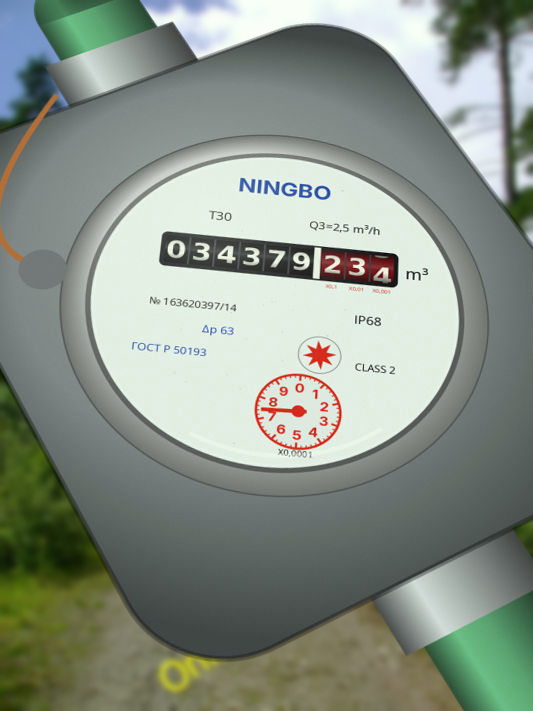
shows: 34379.2337 m³
